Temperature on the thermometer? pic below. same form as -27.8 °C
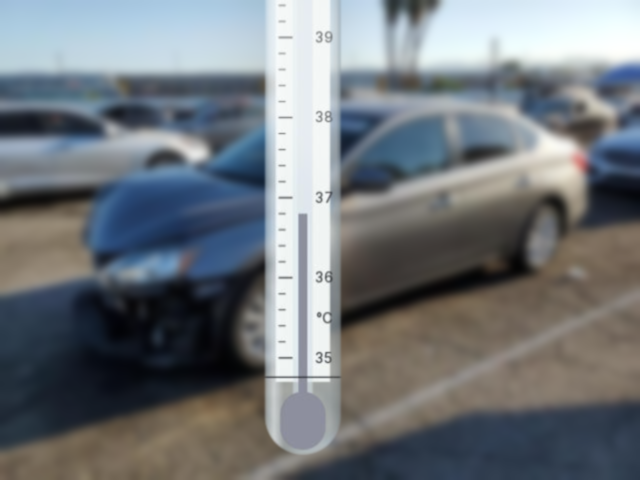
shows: 36.8 °C
